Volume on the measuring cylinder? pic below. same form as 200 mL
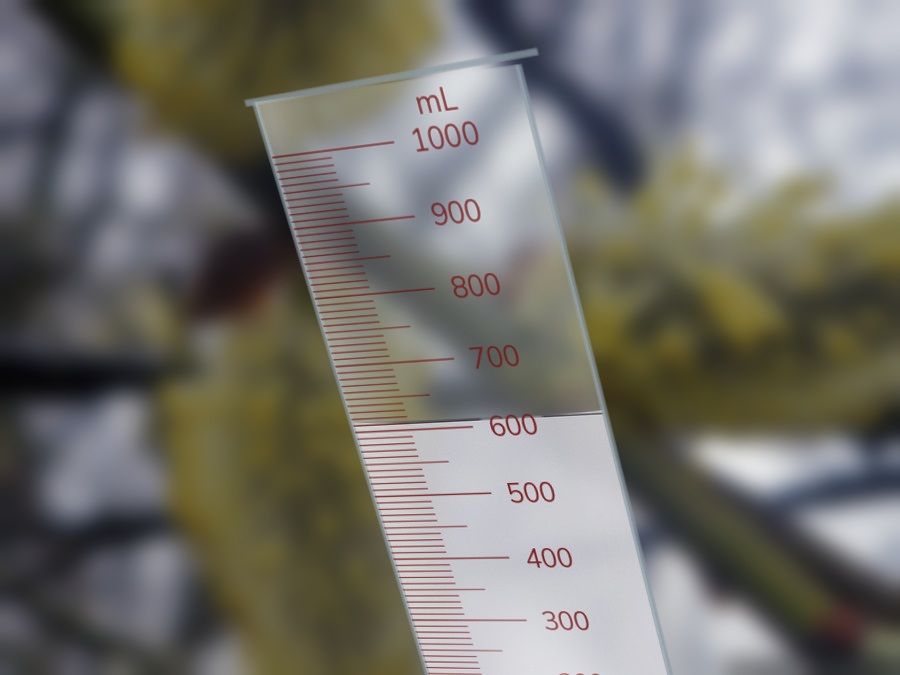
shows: 610 mL
